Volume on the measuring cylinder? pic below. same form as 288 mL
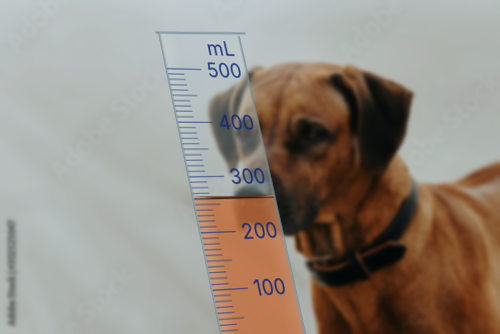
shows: 260 mL
